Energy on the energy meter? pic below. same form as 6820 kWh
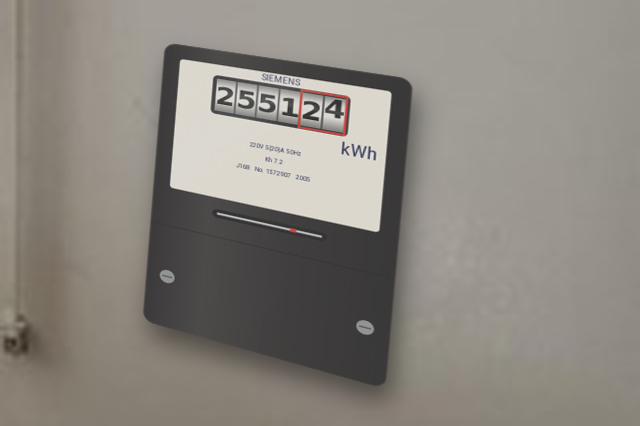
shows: 2551.24 kWh
